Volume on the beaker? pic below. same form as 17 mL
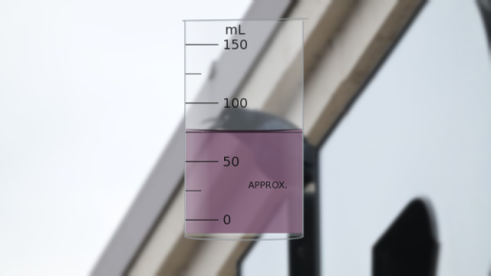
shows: 75 mL
